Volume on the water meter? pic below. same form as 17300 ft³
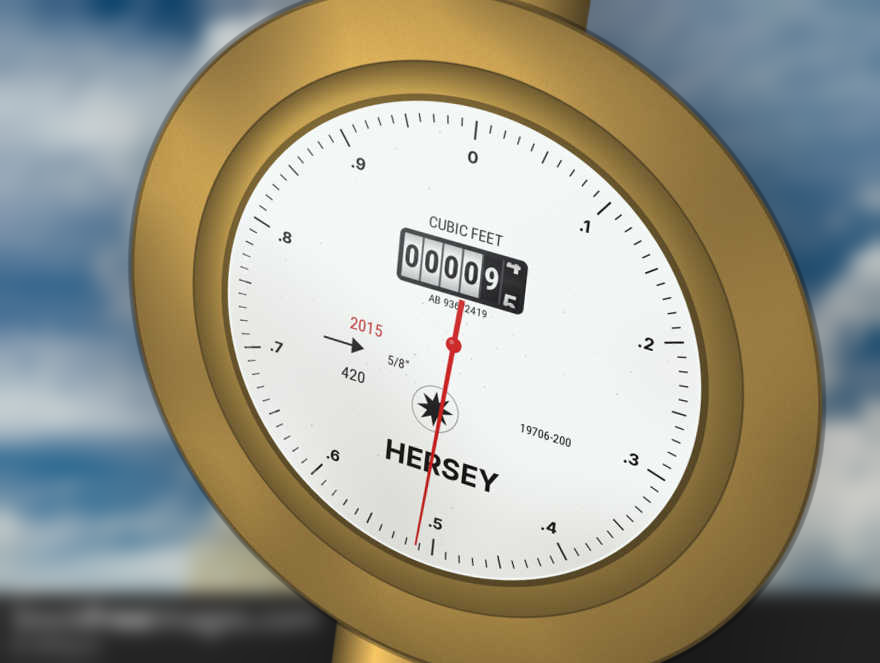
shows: 94.51 ft³
